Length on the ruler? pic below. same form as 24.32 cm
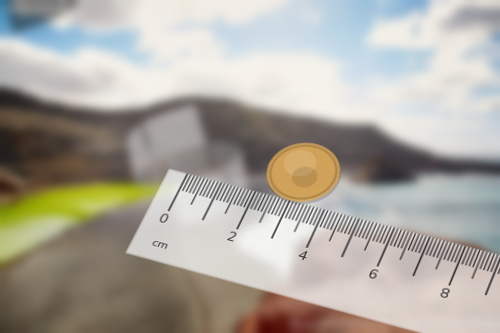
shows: 2 cm
